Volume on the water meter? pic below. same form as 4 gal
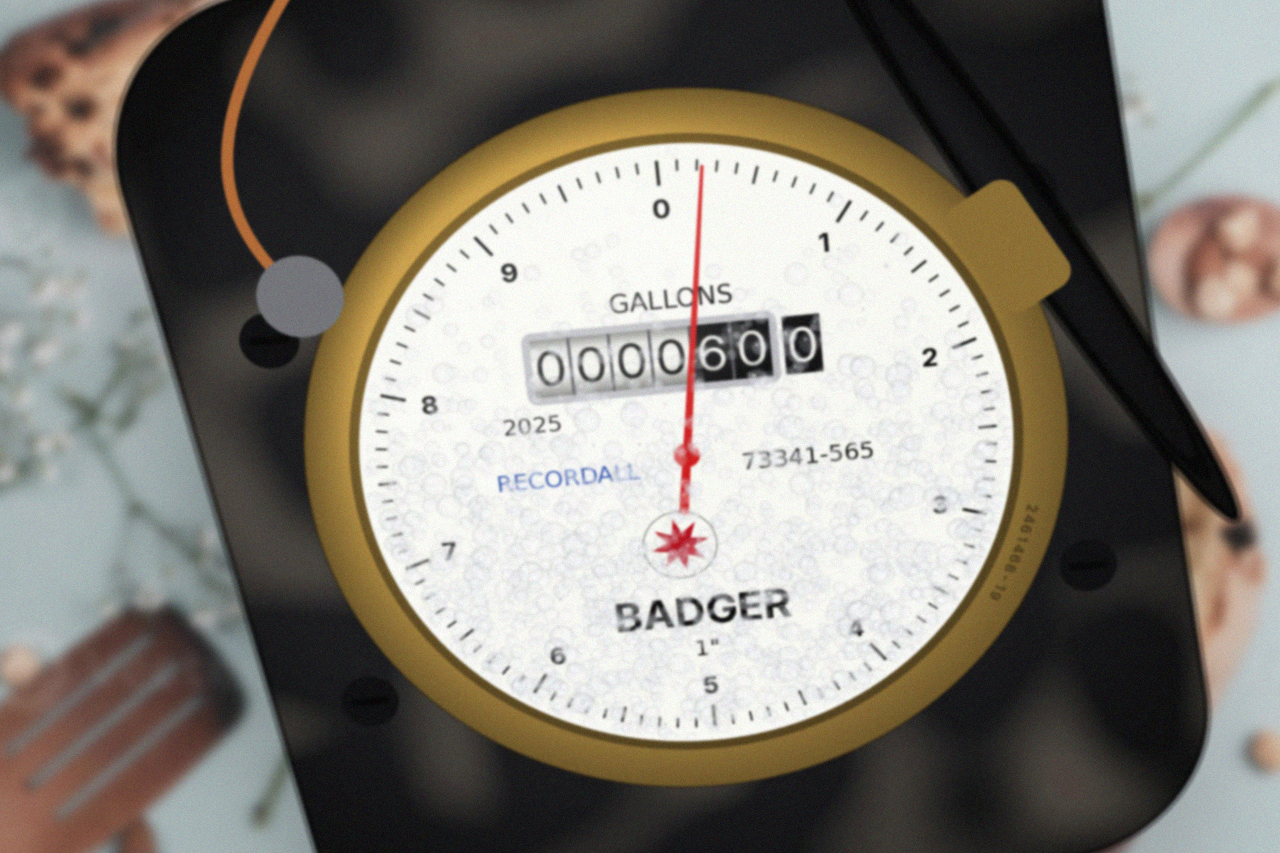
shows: 600.2 gal
